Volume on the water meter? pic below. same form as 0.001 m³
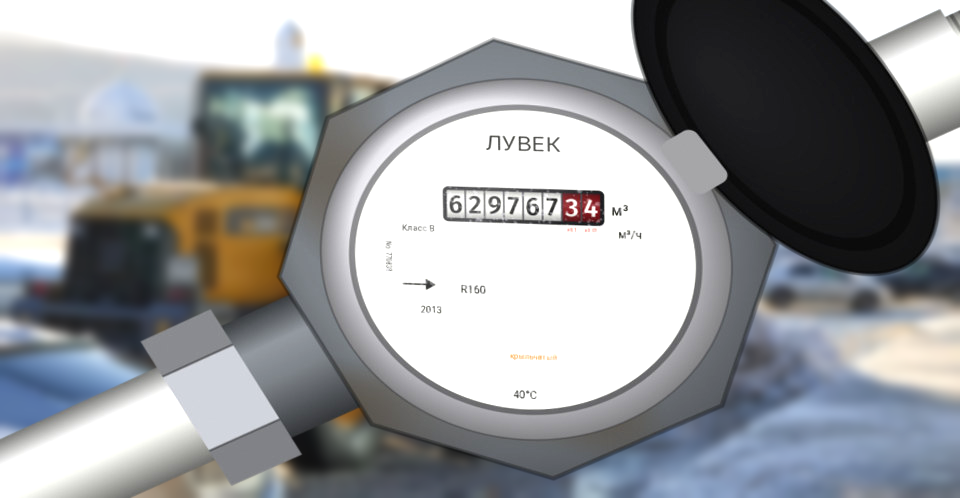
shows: 629767.34 m³
